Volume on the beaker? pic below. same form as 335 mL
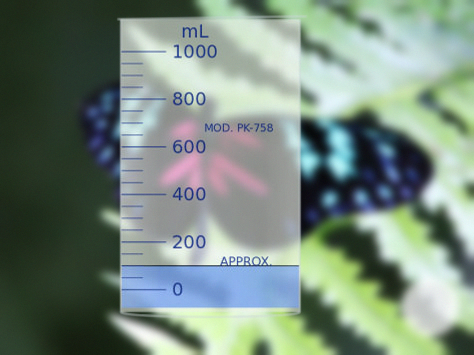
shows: 100 mL
